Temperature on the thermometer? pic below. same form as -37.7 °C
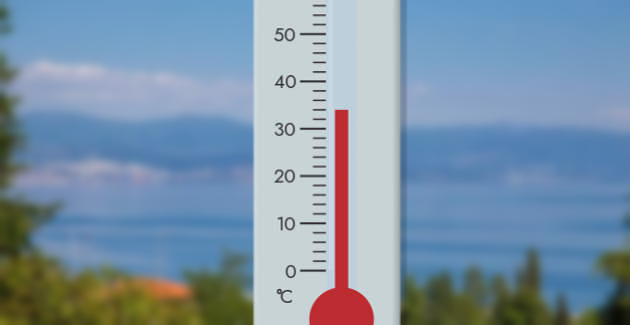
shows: 34 °C
